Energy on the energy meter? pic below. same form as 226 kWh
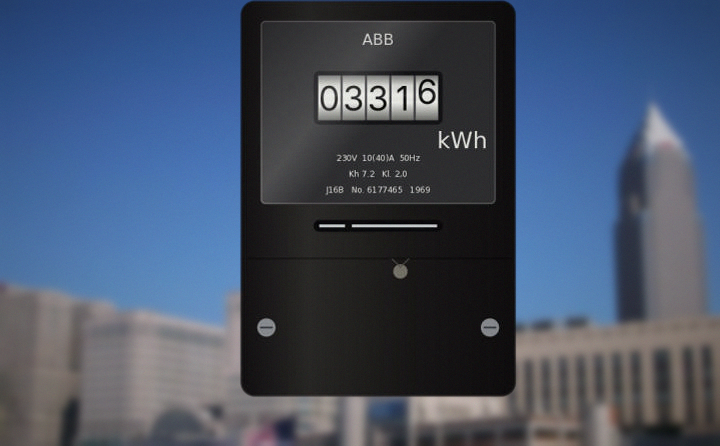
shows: 3316 kWh
